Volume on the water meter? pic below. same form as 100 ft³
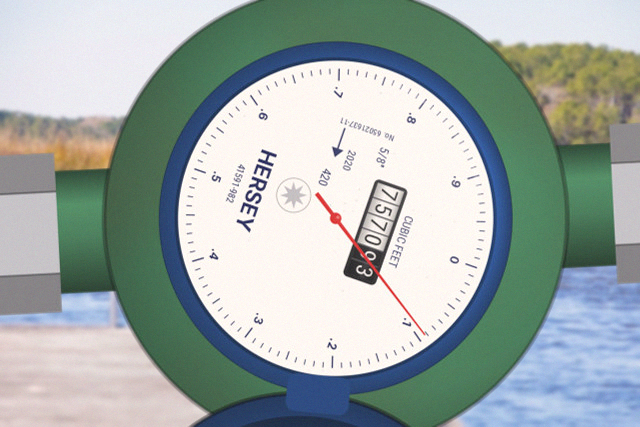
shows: 757093.09 ft³
